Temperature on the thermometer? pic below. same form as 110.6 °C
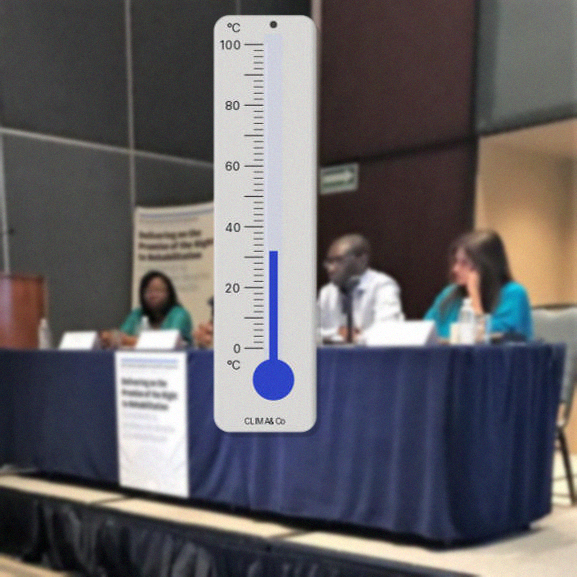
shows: 32 °C
